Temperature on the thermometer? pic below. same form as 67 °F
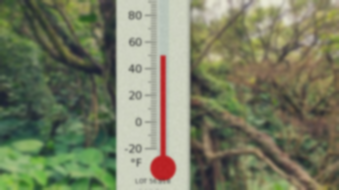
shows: 50 °F
